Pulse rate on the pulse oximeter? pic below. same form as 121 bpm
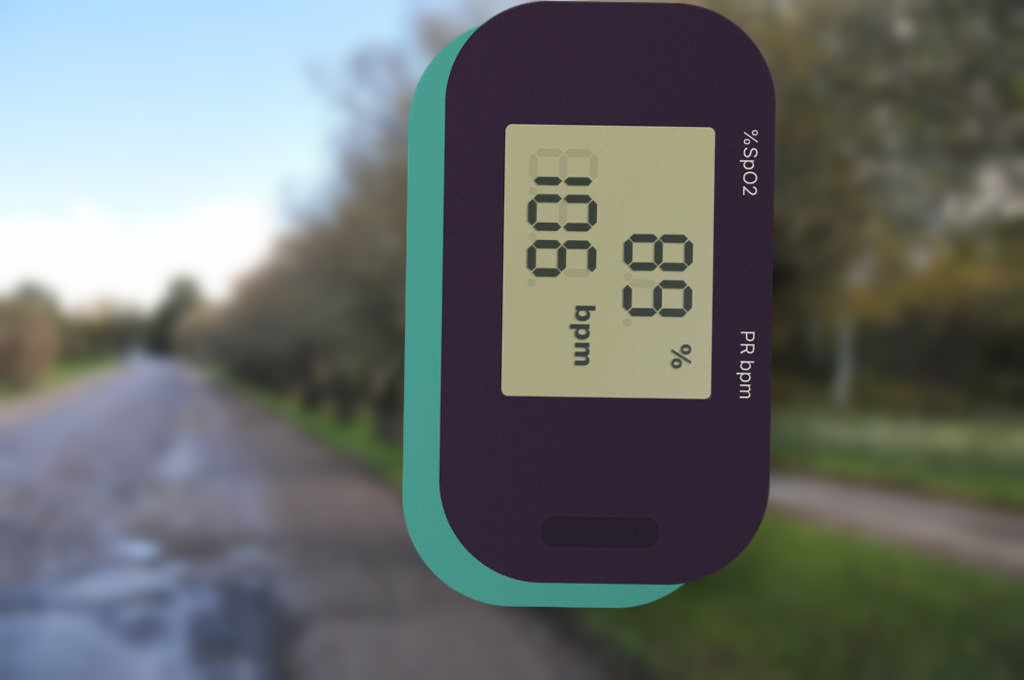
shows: 106 bpm
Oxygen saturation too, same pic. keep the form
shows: 89 %
